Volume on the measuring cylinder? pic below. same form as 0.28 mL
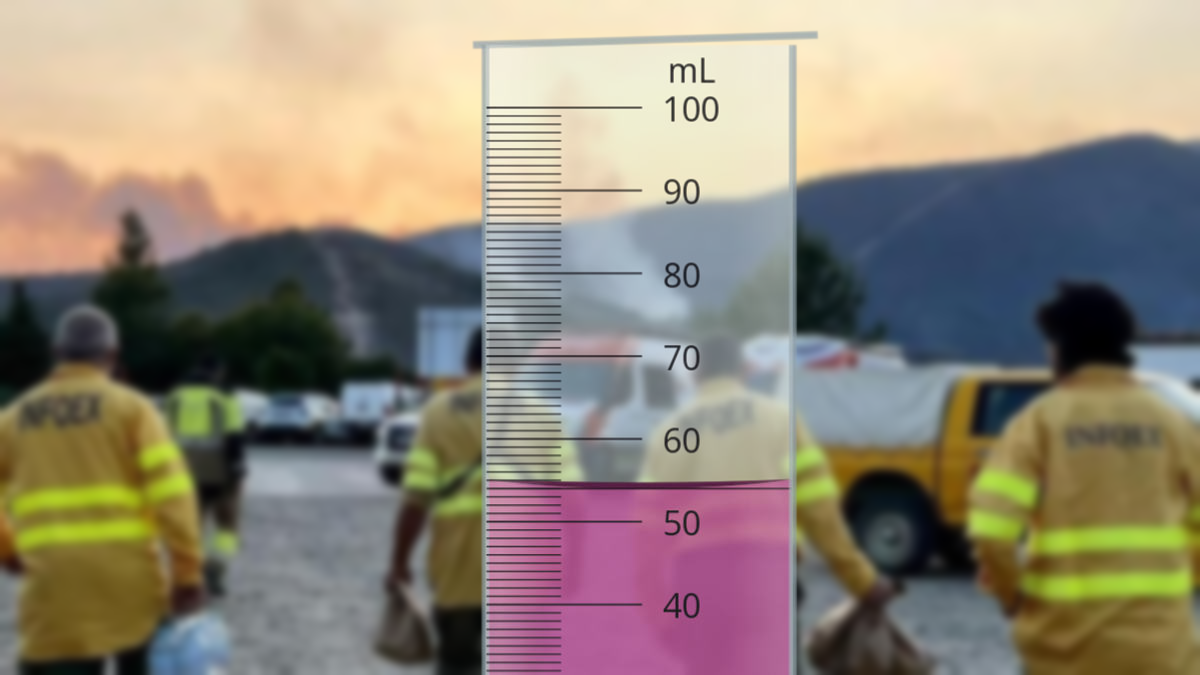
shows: 54 mL
